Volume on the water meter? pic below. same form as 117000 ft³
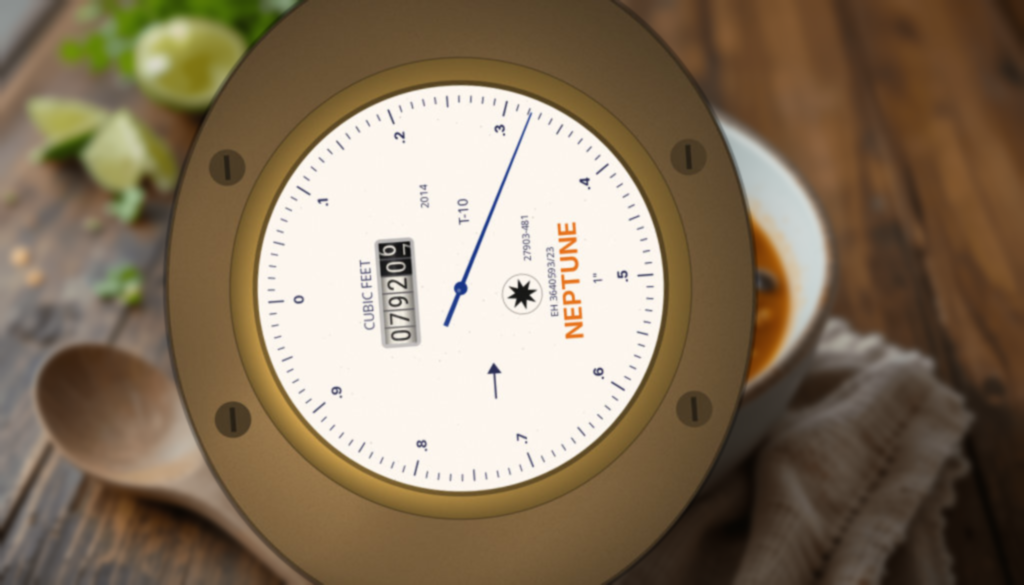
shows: 79206.32 ft³
